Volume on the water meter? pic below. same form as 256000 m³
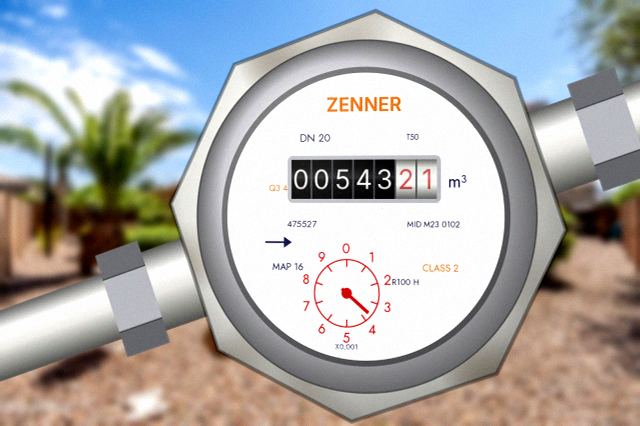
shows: 543.213 m³
